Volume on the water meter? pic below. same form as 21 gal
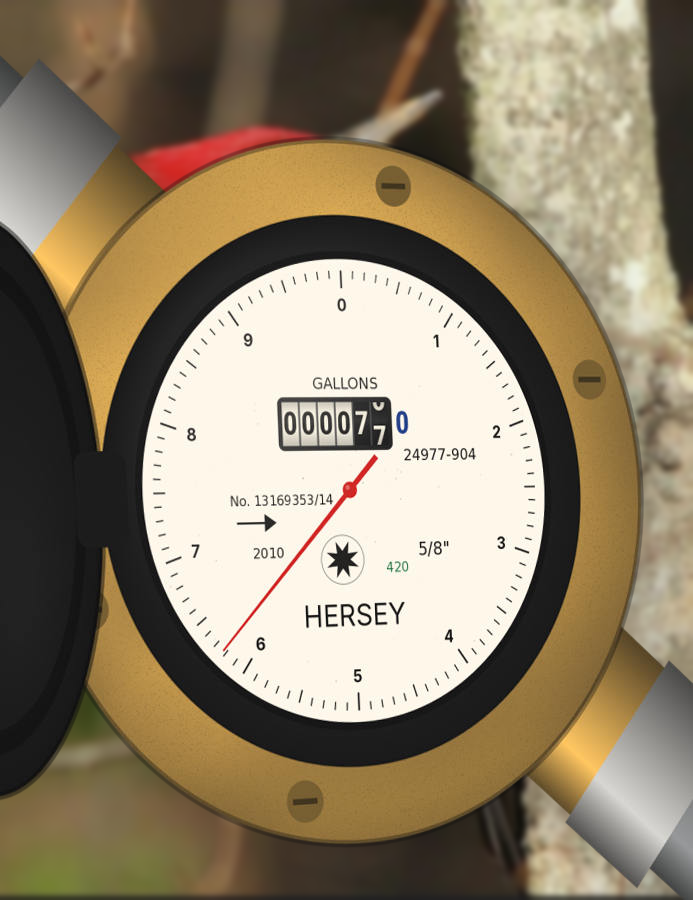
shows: 766.2 gal
